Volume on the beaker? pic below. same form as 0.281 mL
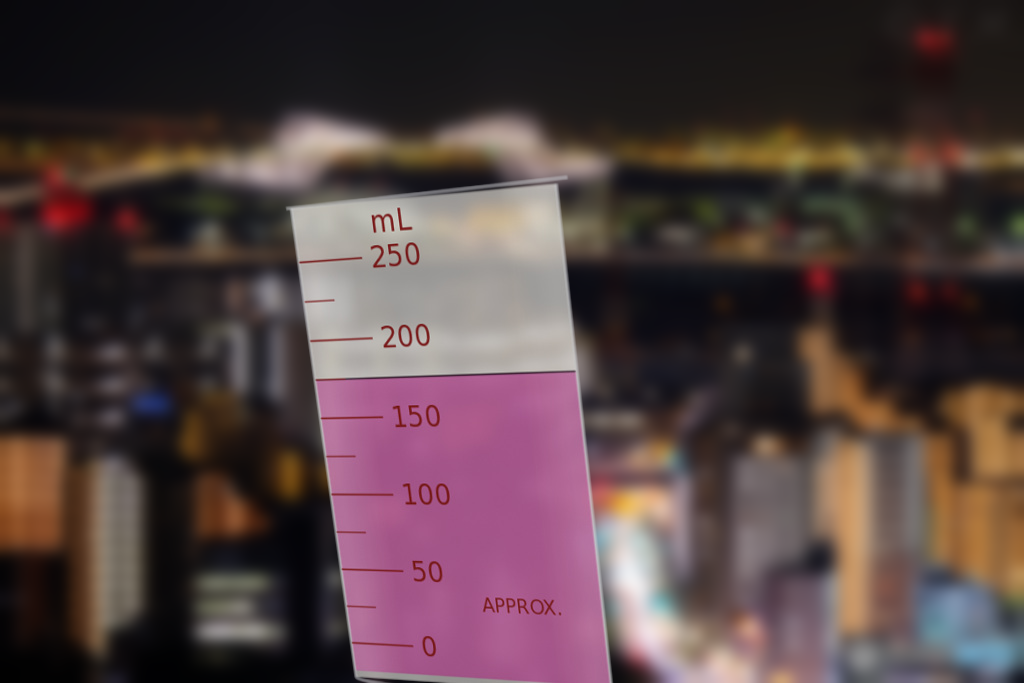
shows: 175 mL
